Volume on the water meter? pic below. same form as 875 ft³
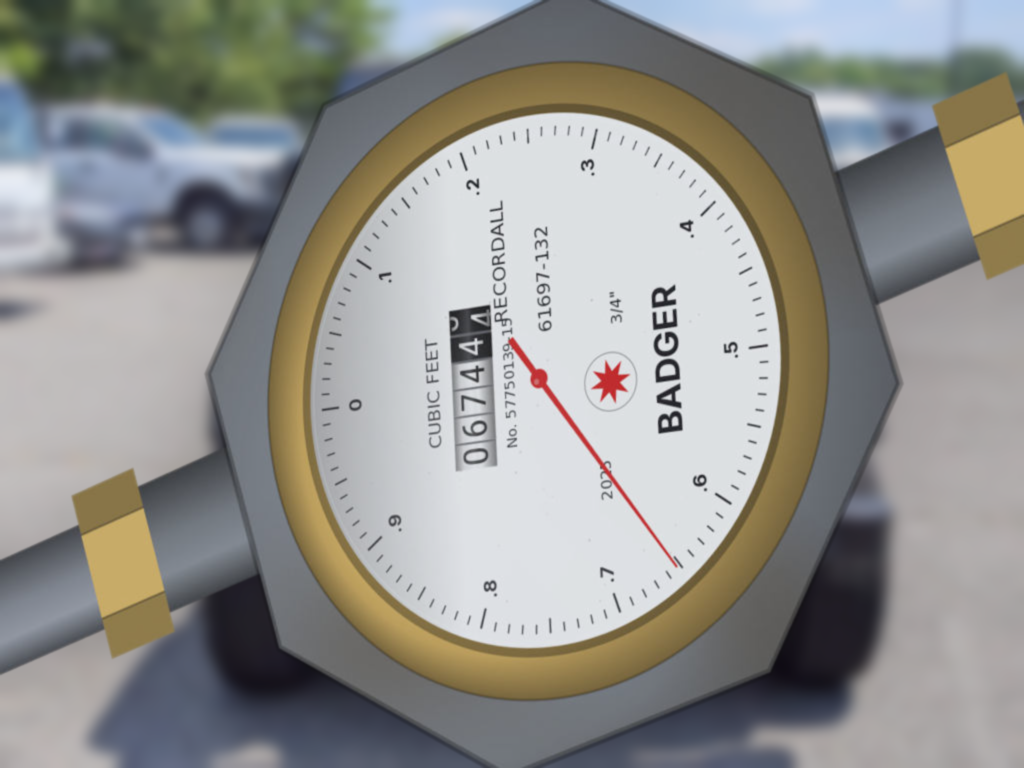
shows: 67443.65 ft³
